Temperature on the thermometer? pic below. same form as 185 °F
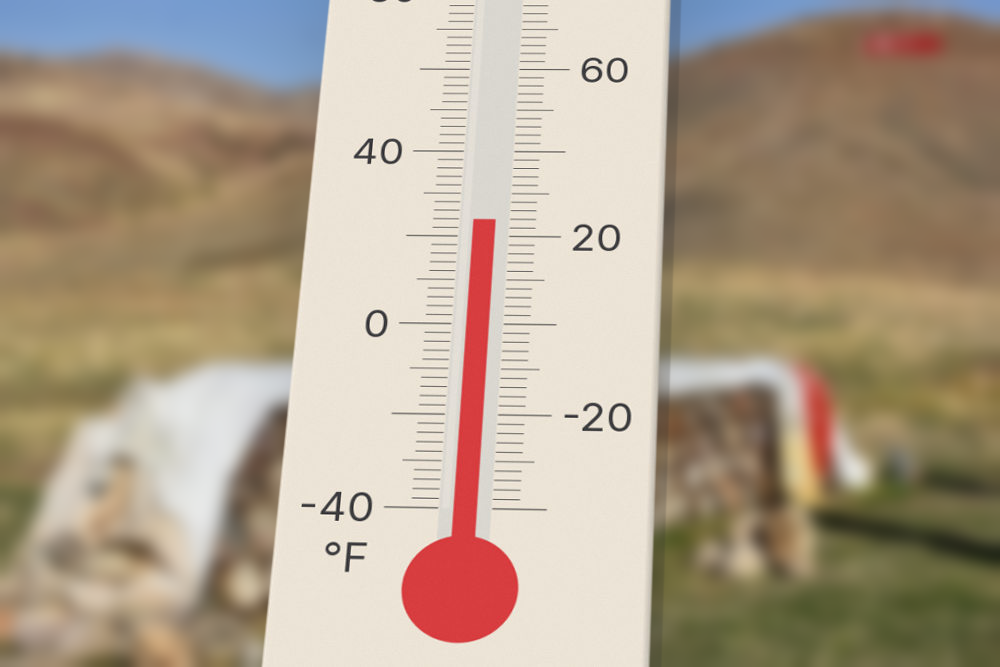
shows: 24 °F
